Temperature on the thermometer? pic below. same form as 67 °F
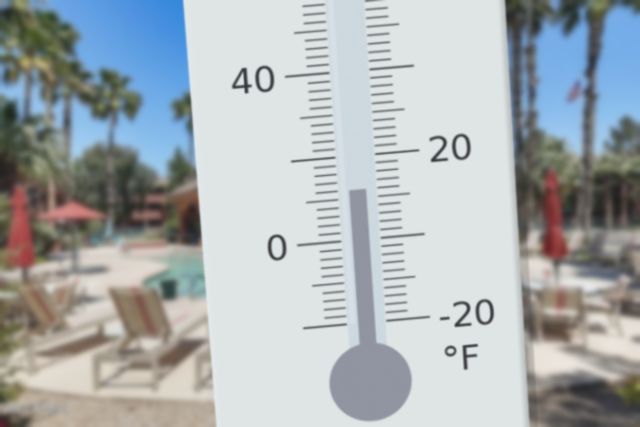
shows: 12 °F
